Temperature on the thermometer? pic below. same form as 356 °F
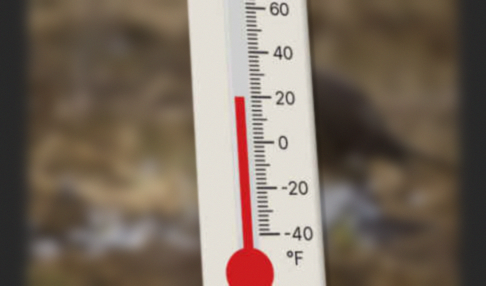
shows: 20 °F
